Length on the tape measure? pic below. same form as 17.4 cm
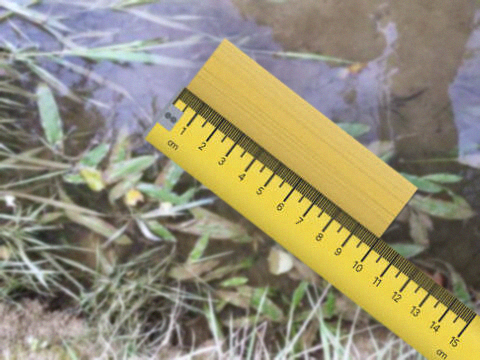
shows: 10 cm
